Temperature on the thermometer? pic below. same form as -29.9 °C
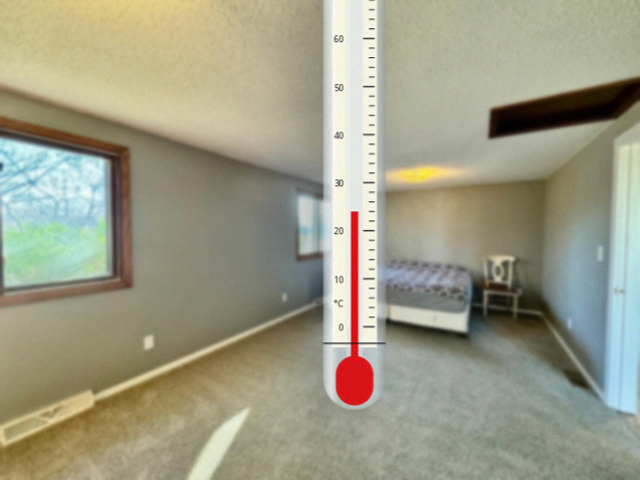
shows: 24 °C
